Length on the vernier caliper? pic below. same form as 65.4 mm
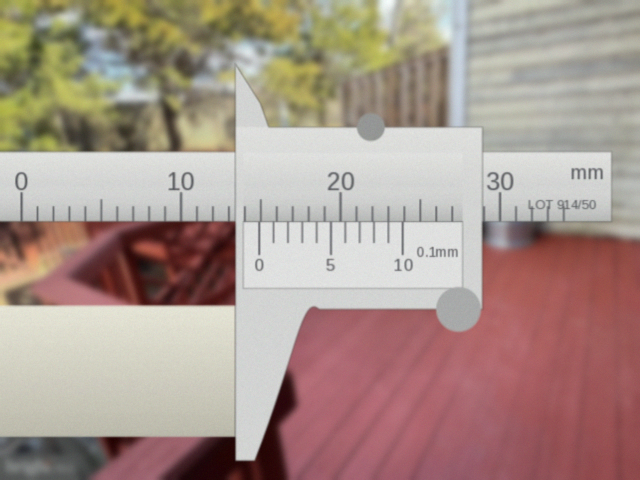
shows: 14.9 mm
